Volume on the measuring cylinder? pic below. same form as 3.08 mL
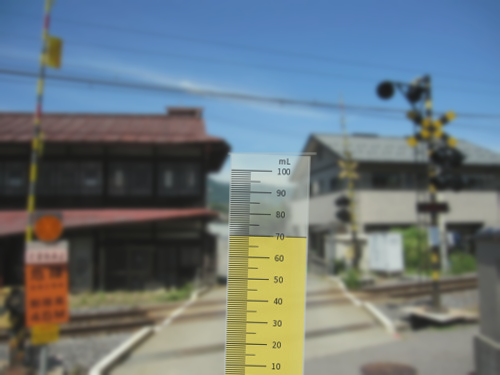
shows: 70 mL
